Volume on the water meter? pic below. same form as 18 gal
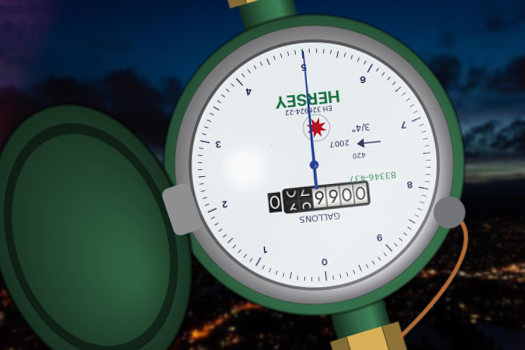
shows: 66695.0 gal
